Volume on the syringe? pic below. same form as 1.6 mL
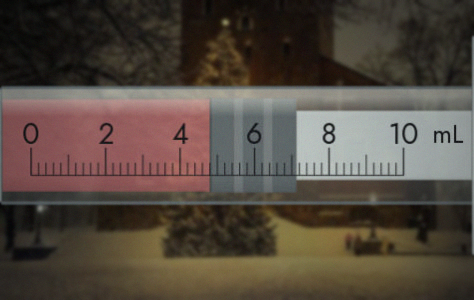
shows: 4.8 mL
